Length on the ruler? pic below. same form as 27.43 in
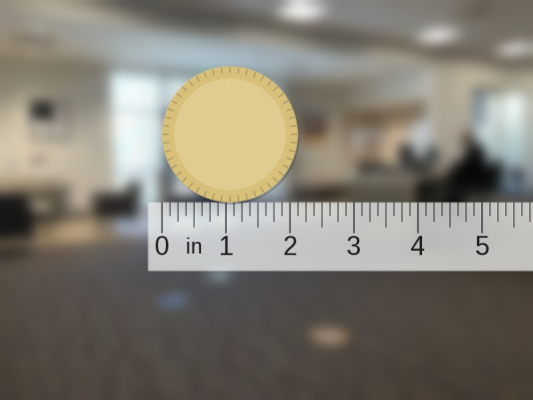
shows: 2.125 in
